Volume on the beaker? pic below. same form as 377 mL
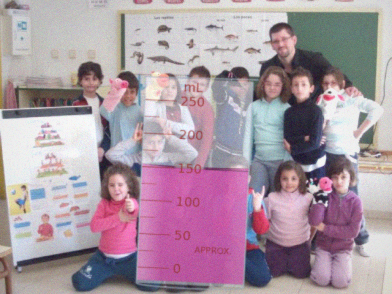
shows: 150 mL
